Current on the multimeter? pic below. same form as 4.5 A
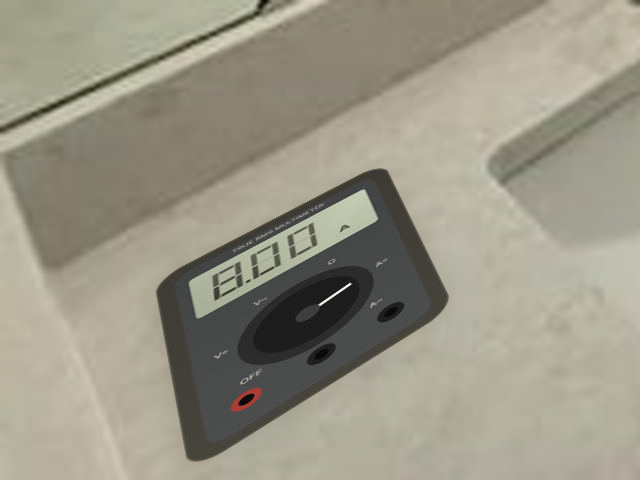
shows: 8.00 A
